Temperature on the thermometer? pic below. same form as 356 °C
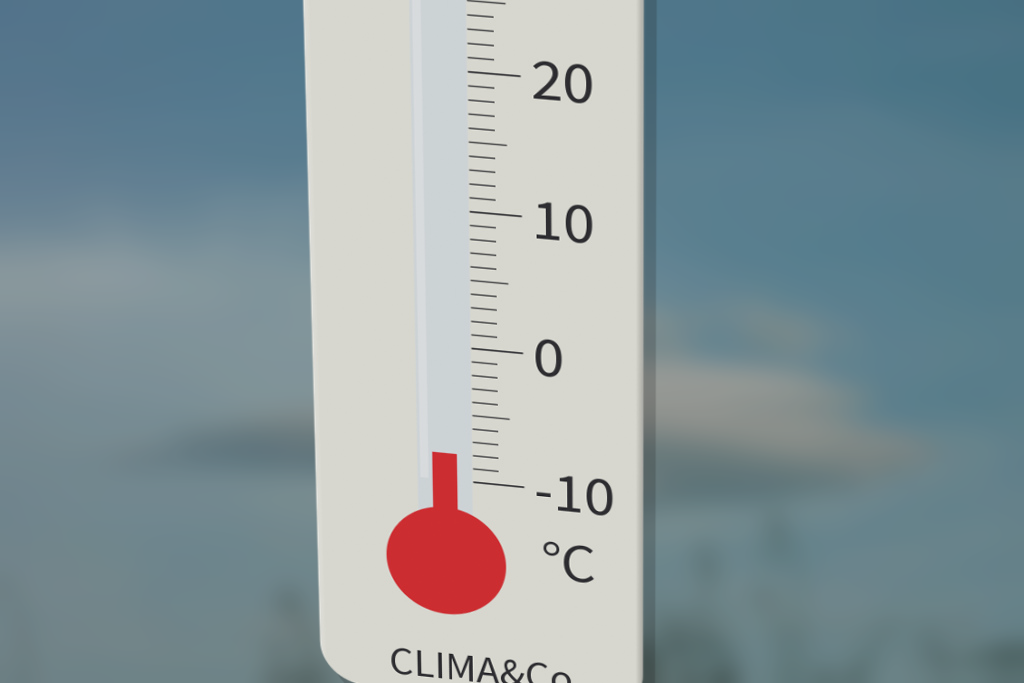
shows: -8 °C
